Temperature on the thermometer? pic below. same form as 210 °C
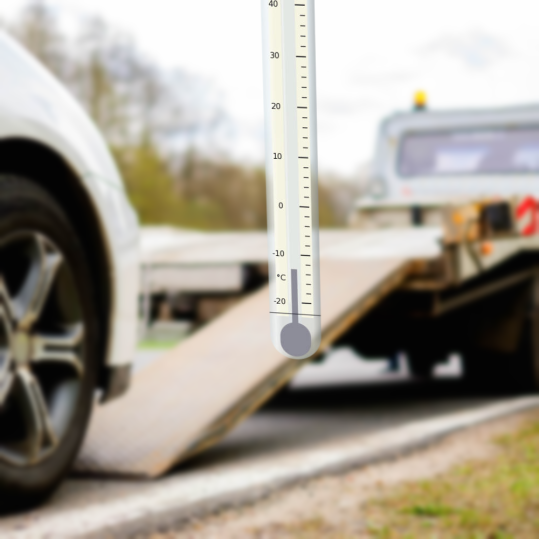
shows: -13 °C
